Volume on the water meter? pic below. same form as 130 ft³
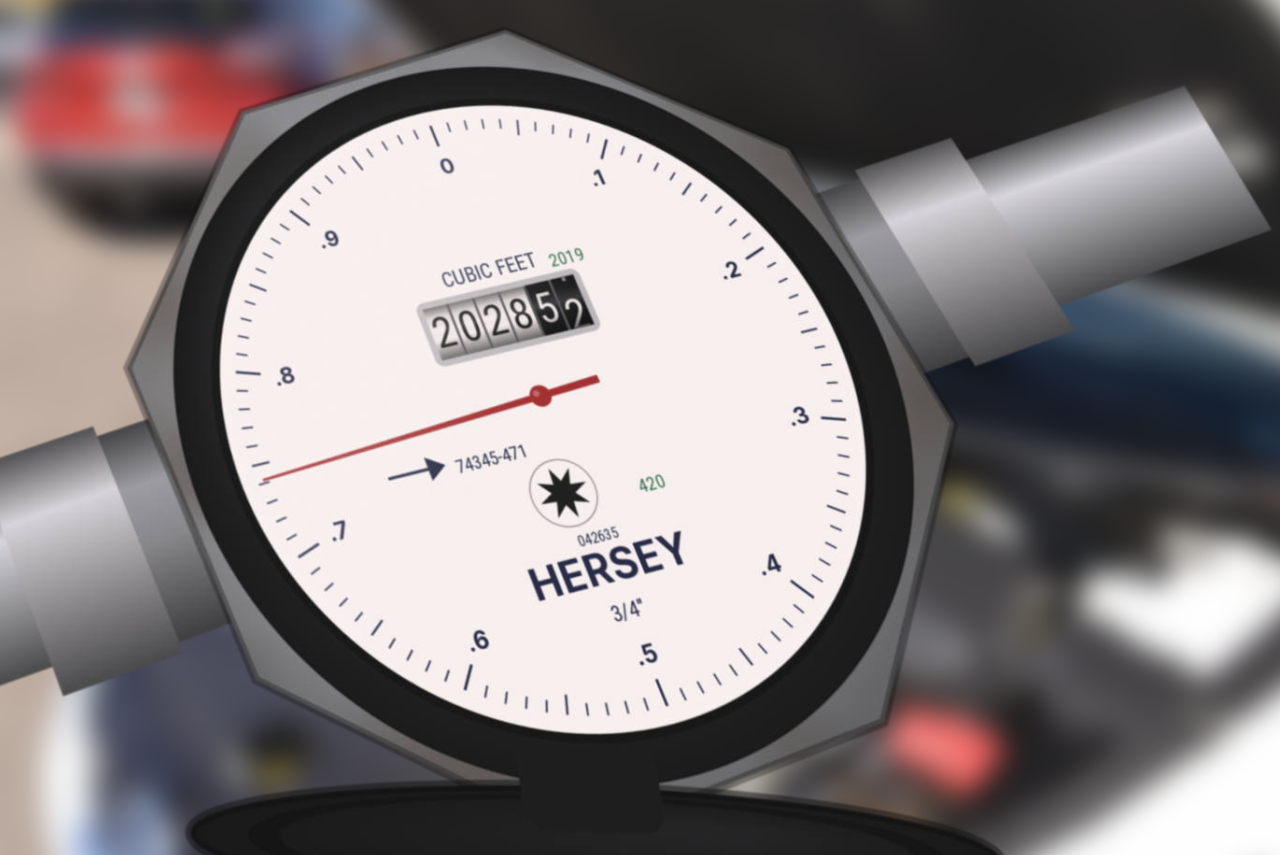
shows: 202851.74 ft³
